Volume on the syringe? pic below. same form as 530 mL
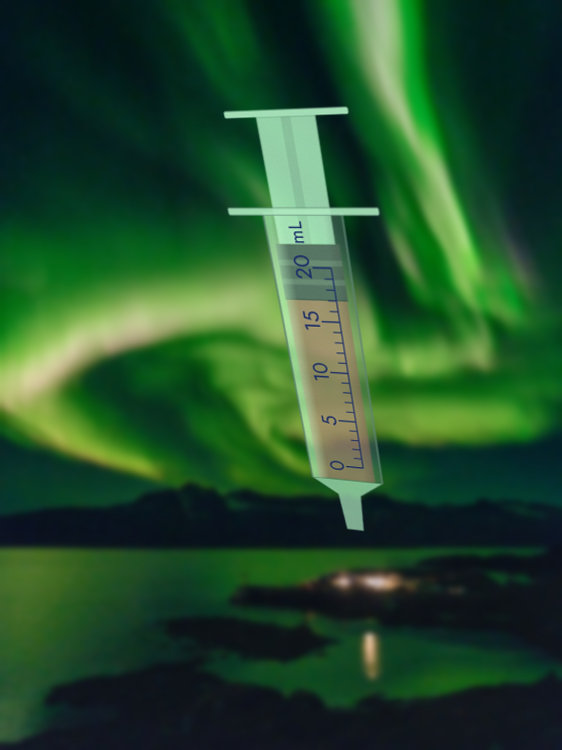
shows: 17 mL
